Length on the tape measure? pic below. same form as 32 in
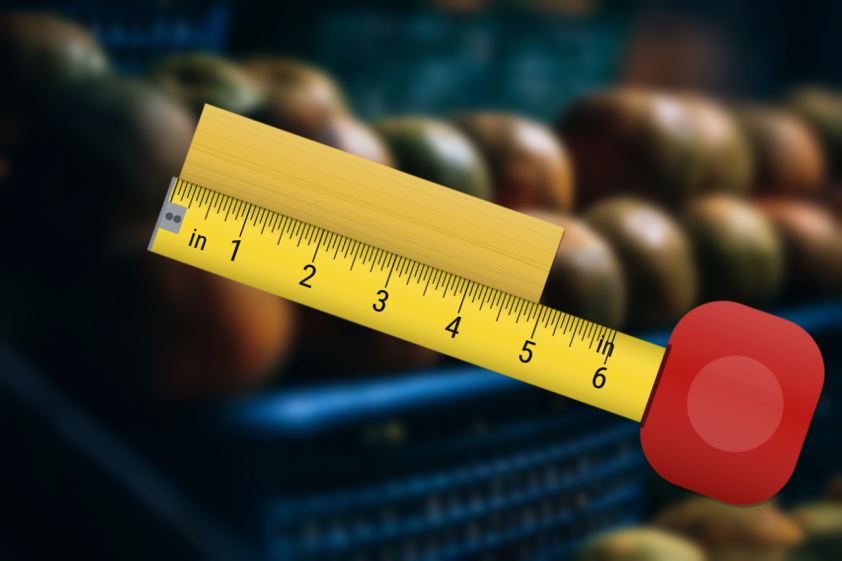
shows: 4.9375 in
